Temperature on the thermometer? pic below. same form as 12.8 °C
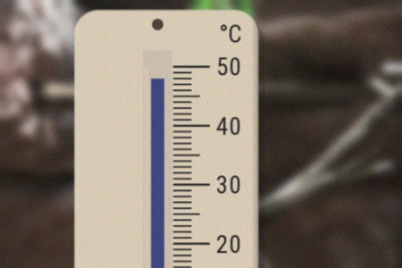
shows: 48 °C
